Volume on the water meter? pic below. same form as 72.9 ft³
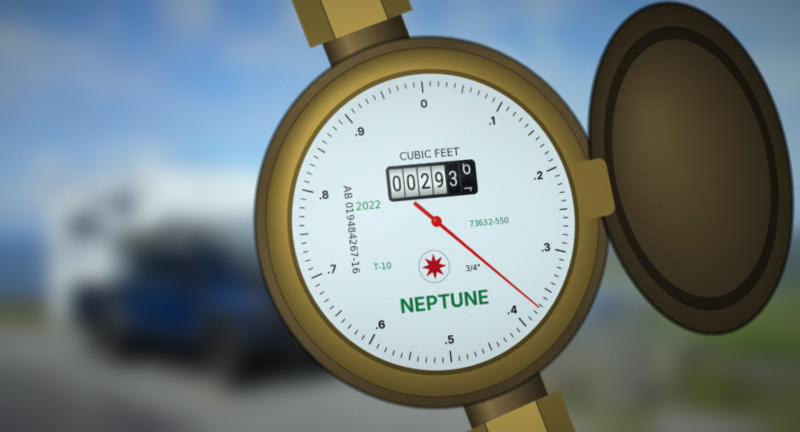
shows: 2936.37 ft³
